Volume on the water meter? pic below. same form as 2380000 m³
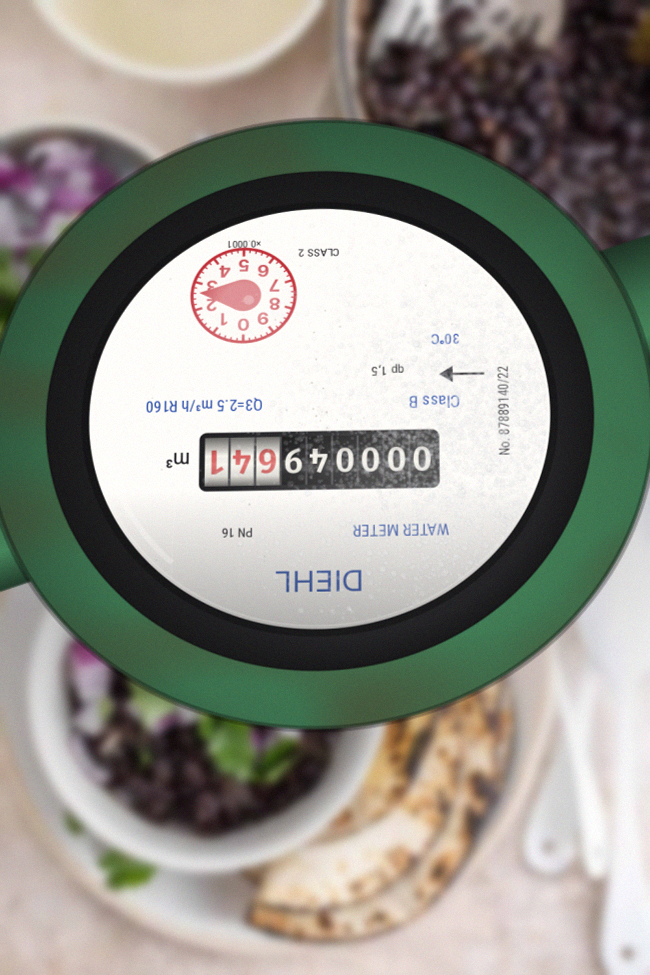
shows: 49.6412 m³
